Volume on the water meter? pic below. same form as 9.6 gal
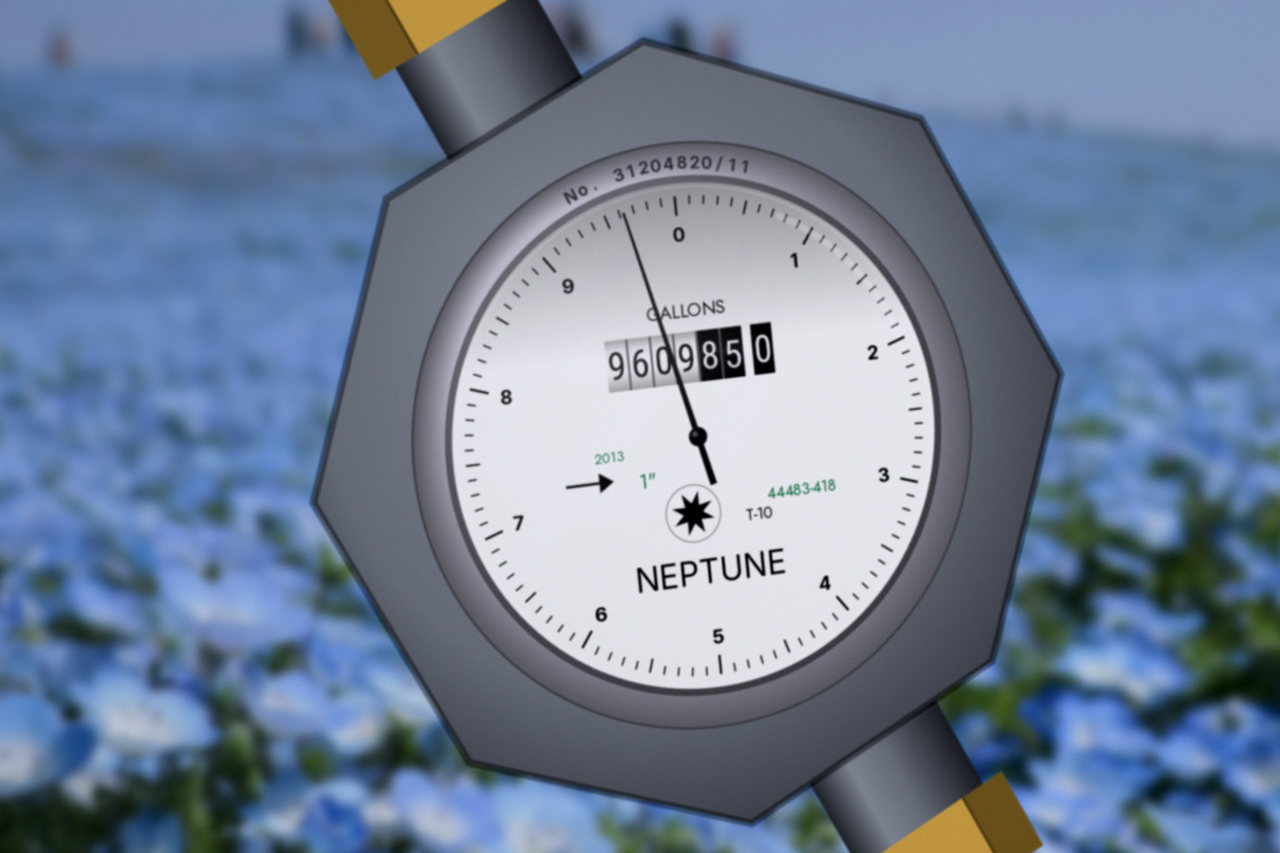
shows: 9609849.6 gal
